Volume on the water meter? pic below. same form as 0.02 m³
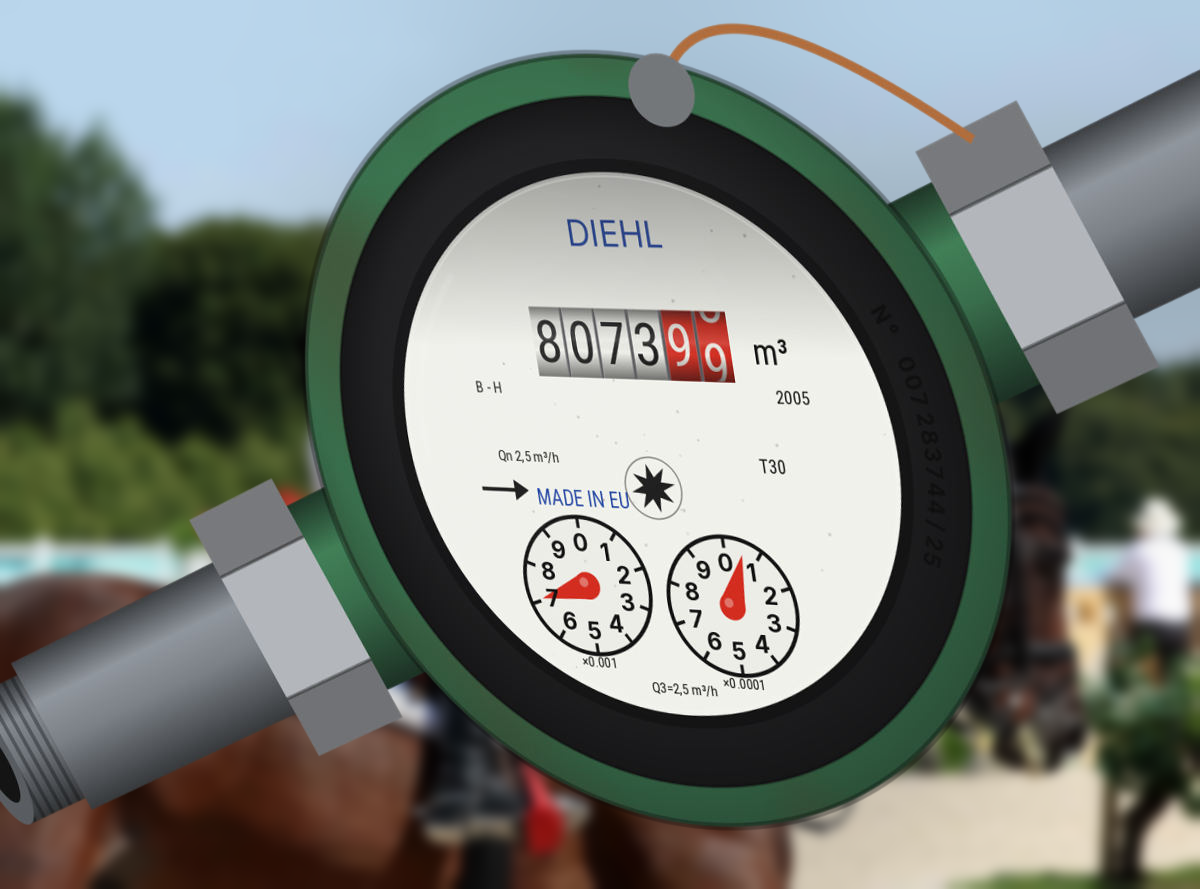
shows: 8073.9870 m³
